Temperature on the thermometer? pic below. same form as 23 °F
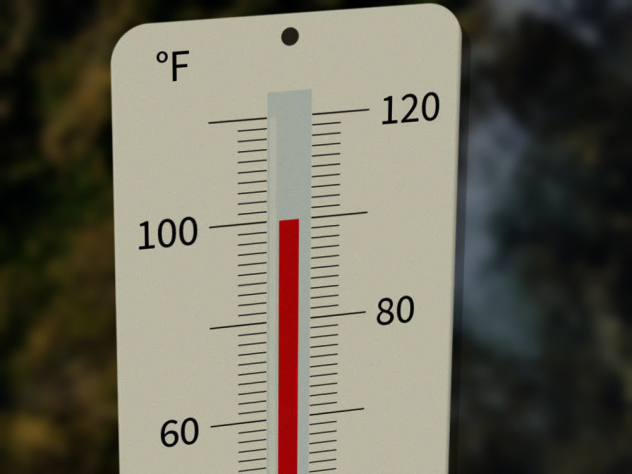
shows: 100 °F
